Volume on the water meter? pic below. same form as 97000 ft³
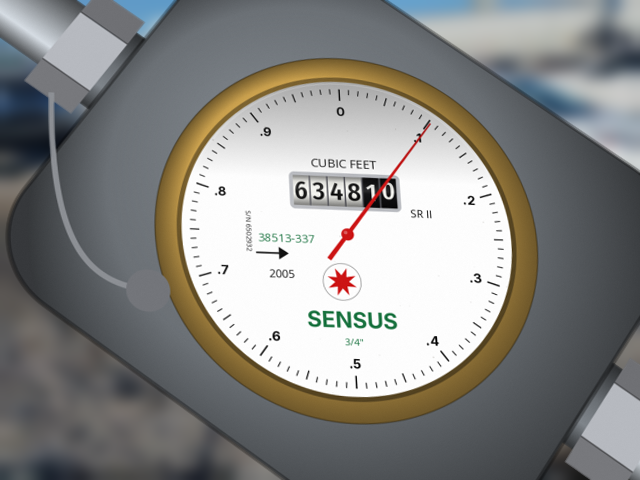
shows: 634810.10 ft³
